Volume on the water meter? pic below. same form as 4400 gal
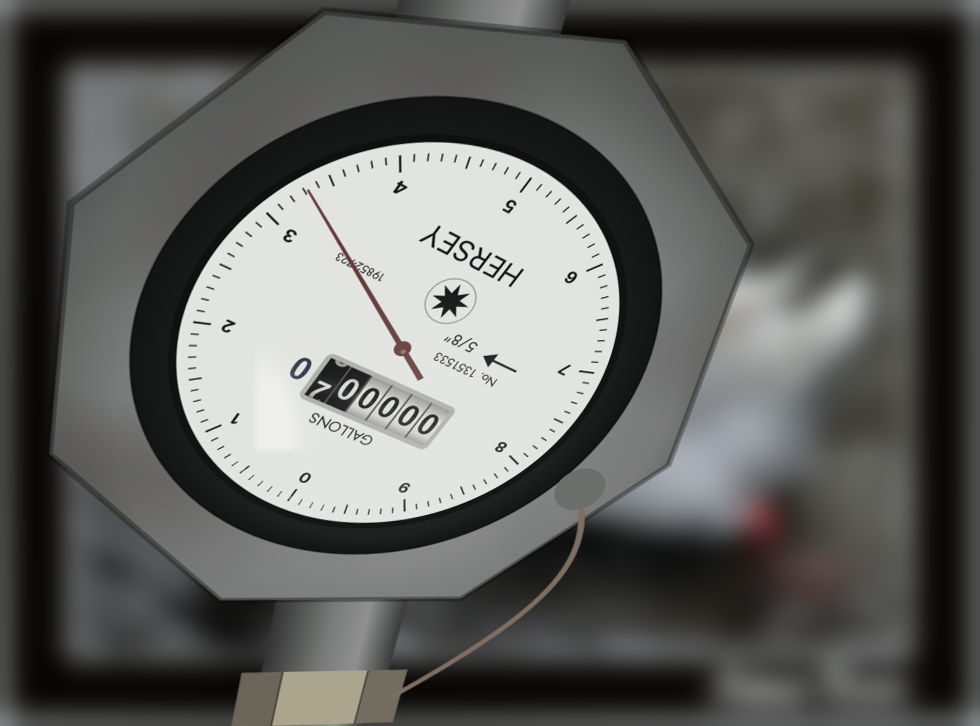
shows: 23.3 gal
